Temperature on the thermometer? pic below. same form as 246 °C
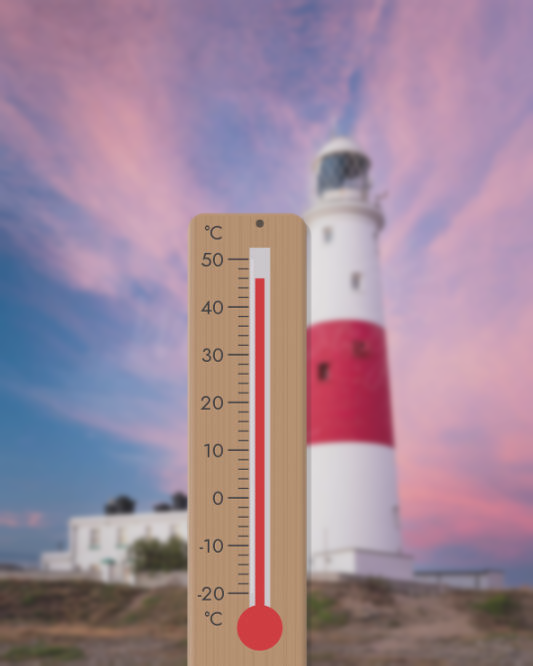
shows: 46 °C
